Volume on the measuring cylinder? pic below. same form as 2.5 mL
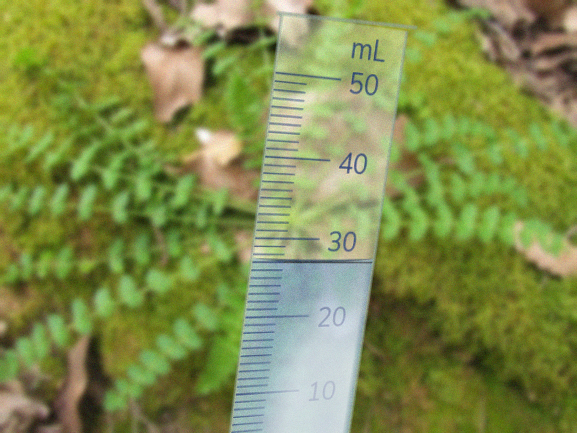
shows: 27 mL
